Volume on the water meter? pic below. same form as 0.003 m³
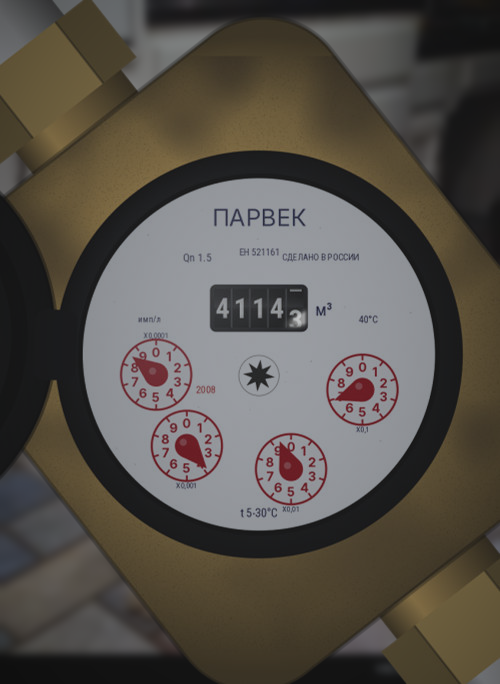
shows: 41142.6938 m³
